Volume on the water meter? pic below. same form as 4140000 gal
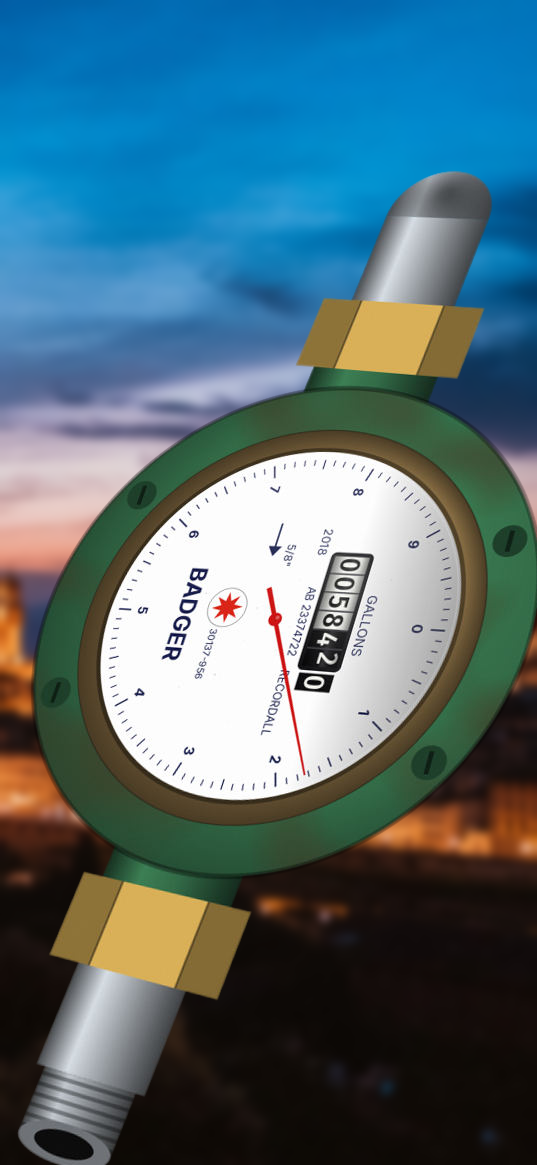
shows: 58421.7 gal
